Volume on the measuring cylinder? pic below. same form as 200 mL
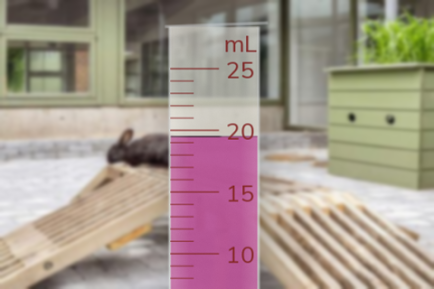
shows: 19.5 mL
